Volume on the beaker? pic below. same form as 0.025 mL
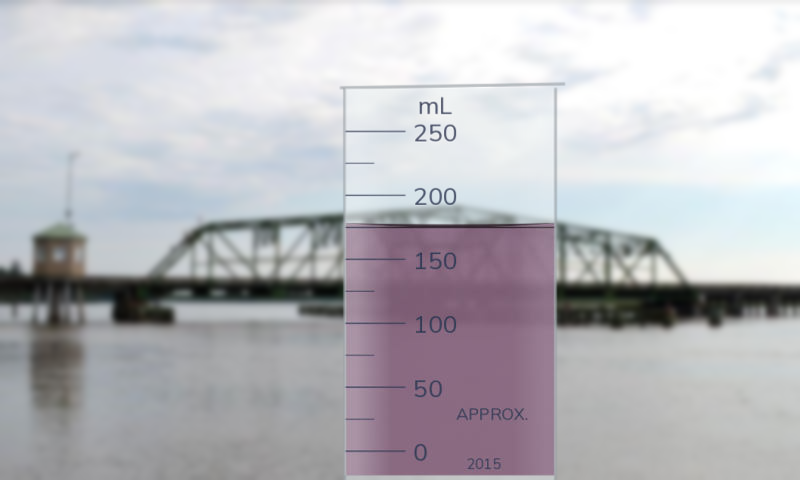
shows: 175 mL
